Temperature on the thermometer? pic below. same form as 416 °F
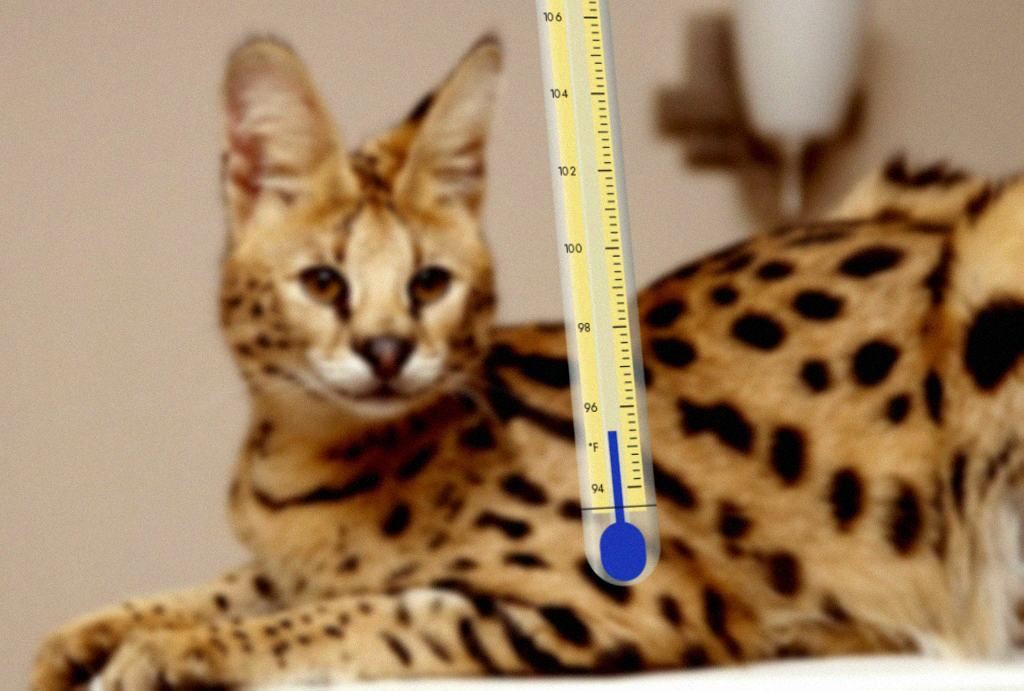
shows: 95.4 °F
